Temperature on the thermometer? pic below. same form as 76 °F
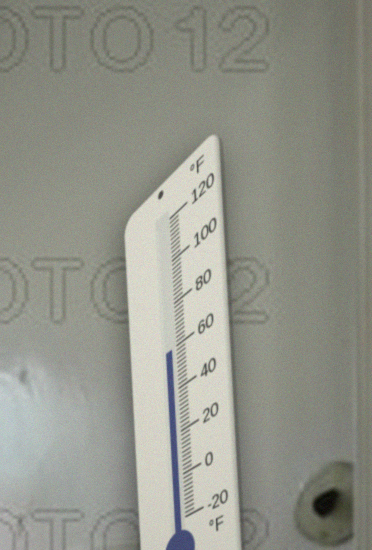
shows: 60 °F
